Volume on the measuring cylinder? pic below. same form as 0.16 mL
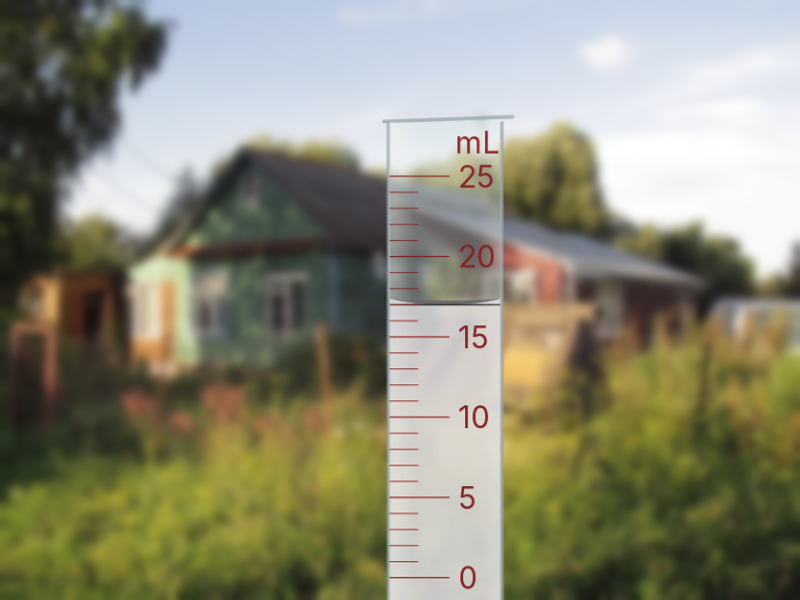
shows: 17 mL
